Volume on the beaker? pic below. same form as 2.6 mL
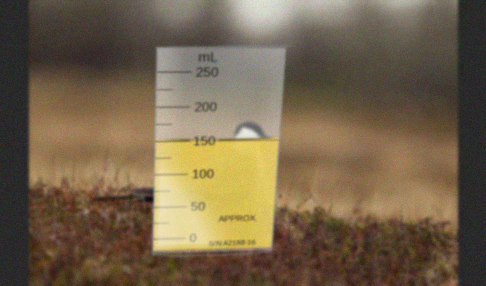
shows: 150 mL
